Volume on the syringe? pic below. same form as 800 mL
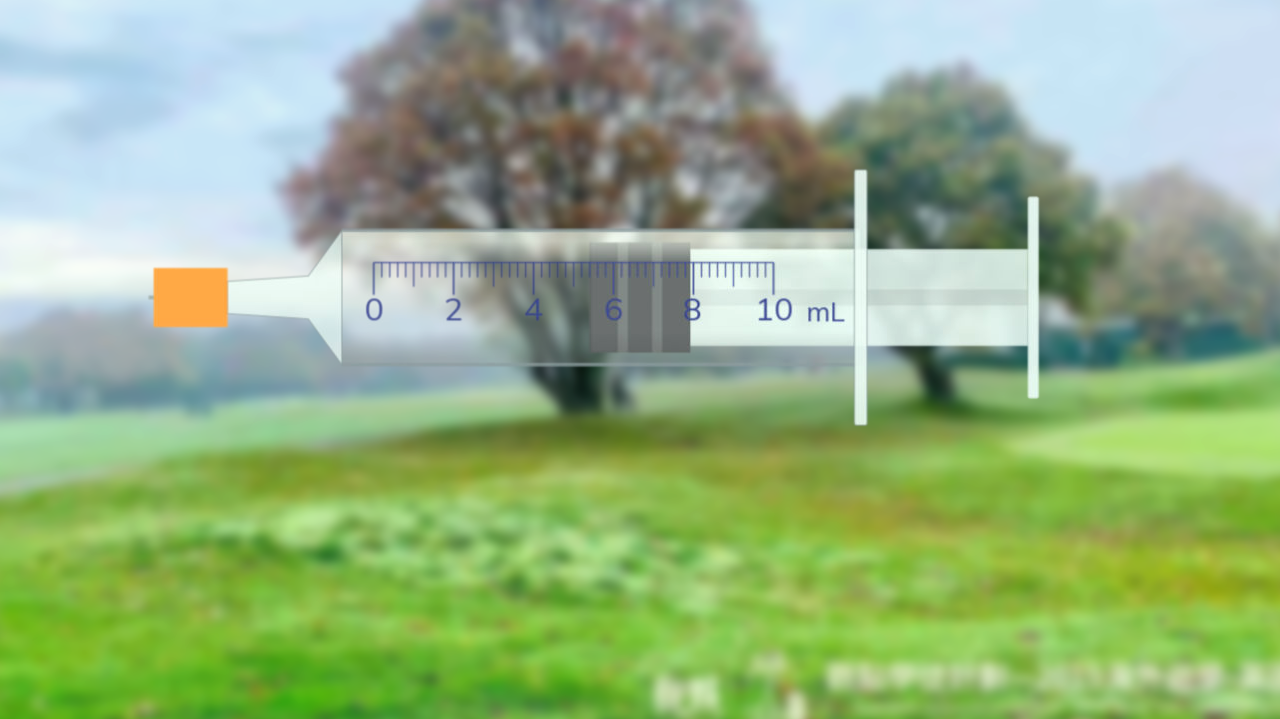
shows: 5.4 mL
